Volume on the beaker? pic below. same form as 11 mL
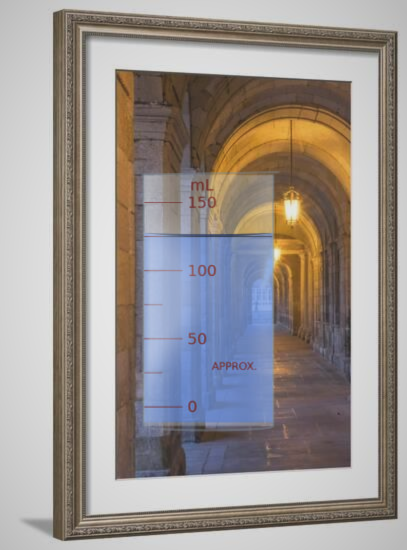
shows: 125 mL
